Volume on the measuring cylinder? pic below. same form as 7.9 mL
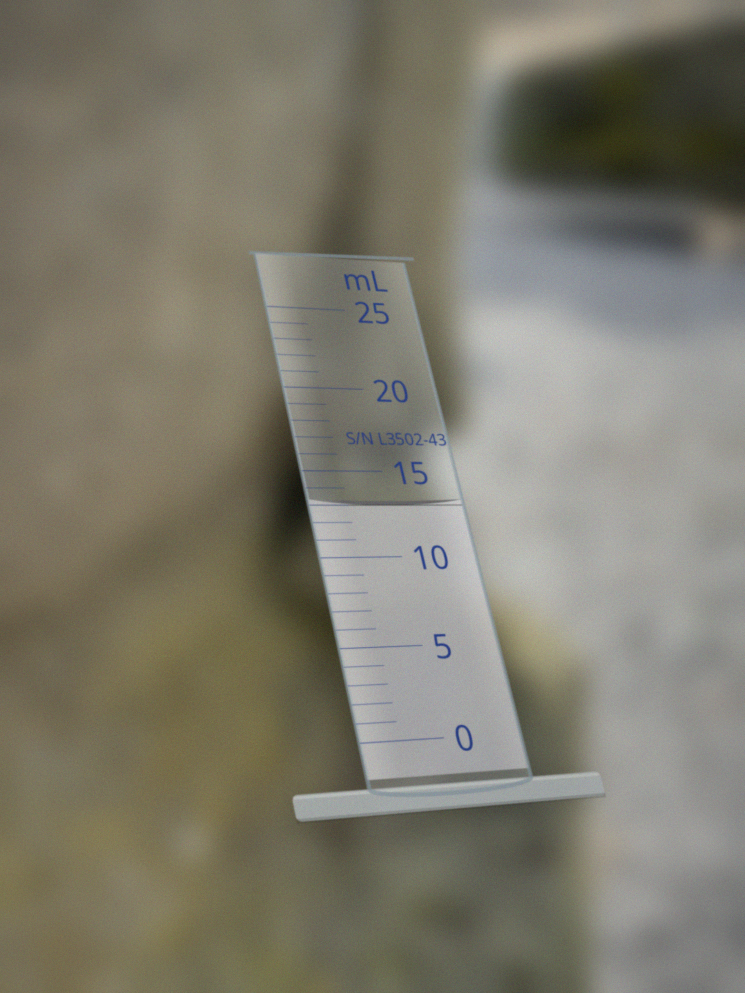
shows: 13 mL
